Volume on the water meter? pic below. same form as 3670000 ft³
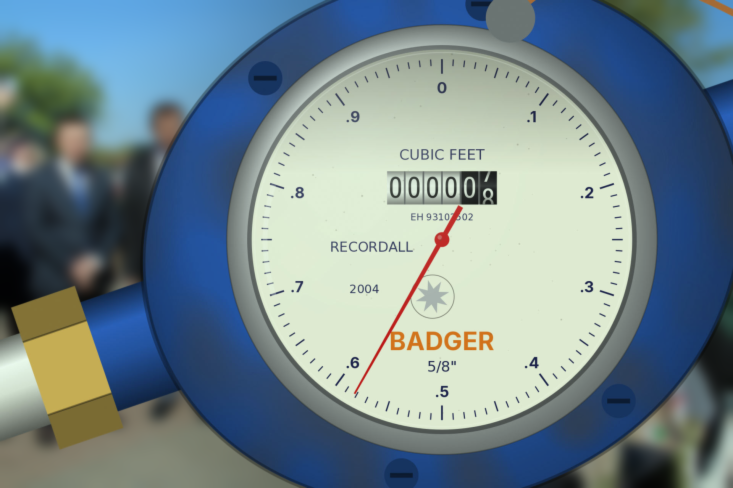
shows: 7.58 ft³
